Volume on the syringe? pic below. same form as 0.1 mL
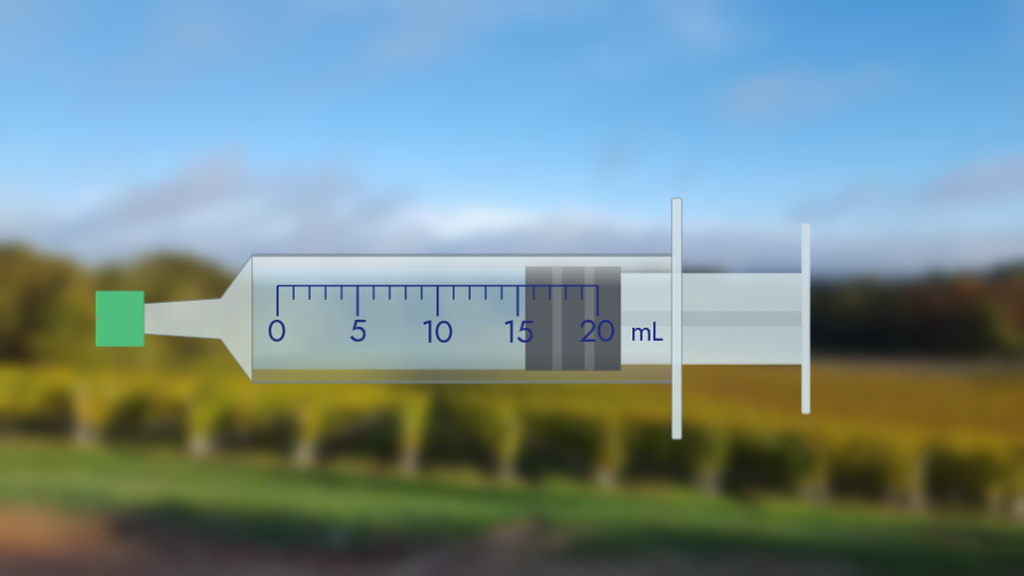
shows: 15.5 mL
